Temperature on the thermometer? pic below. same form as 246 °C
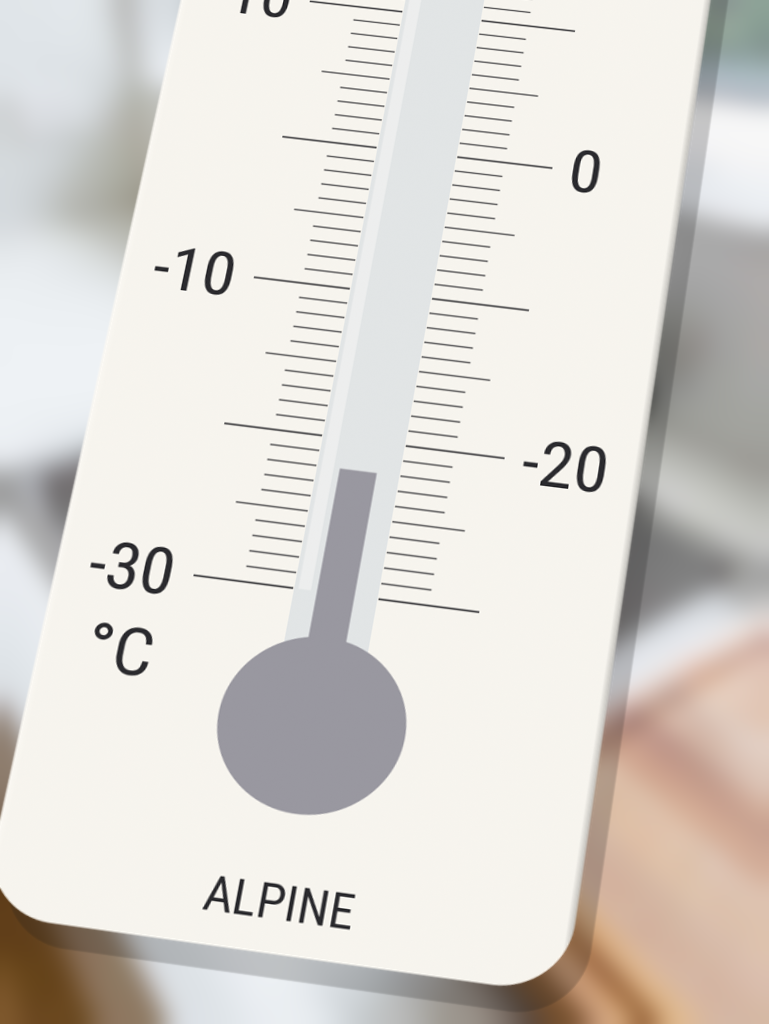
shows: -22 °C
